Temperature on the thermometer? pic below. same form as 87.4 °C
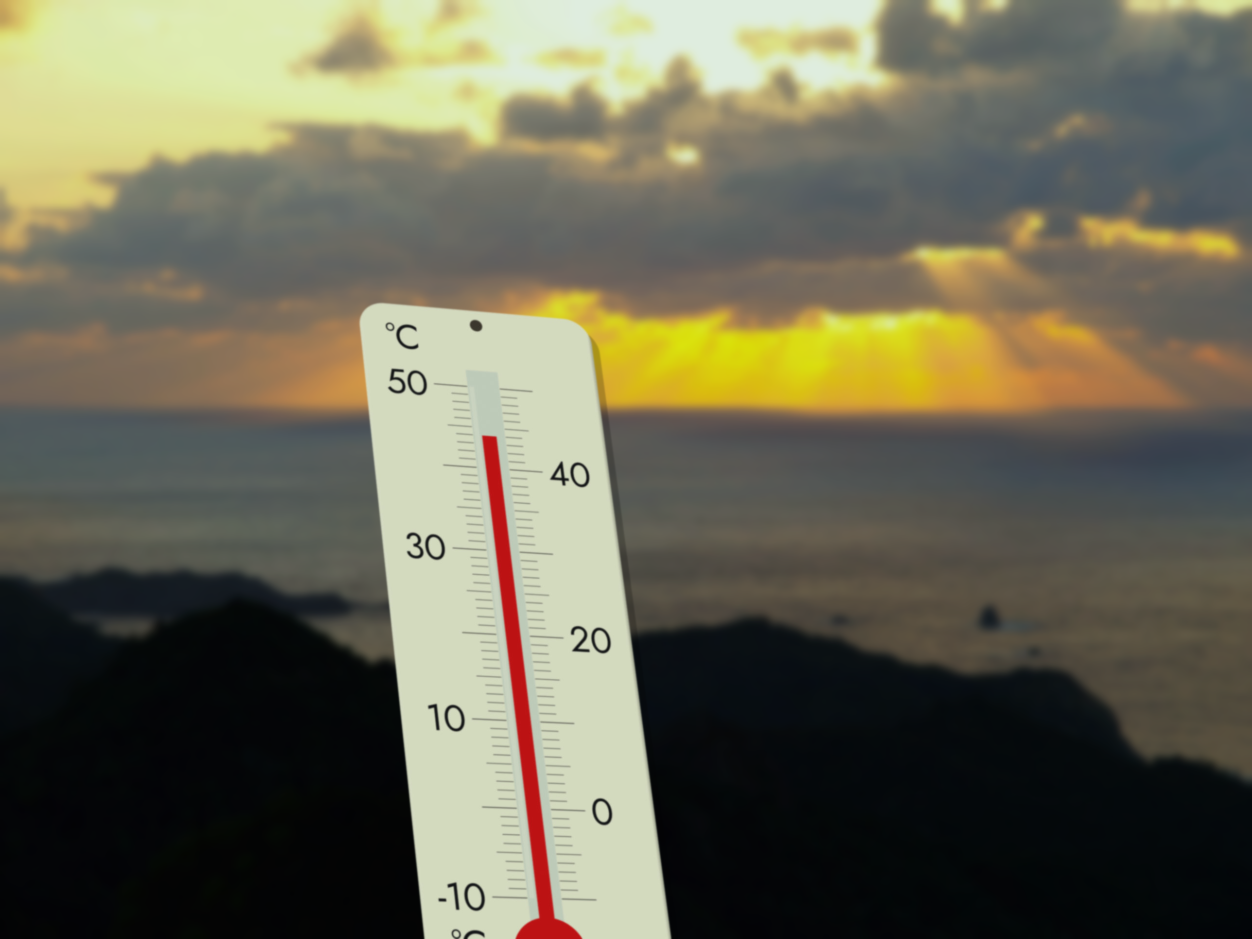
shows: 44 °C
